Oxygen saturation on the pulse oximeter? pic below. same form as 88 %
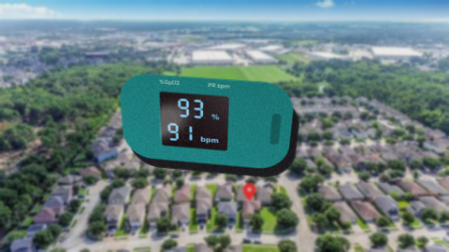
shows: 93 %
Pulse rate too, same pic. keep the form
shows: 91 bpm
